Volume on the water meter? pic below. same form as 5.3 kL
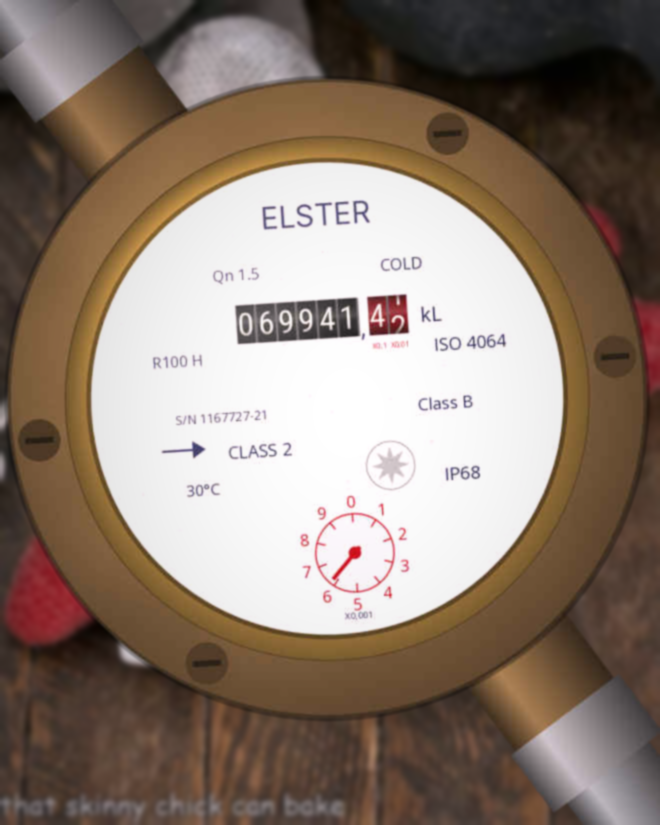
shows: 69941.416 kL
